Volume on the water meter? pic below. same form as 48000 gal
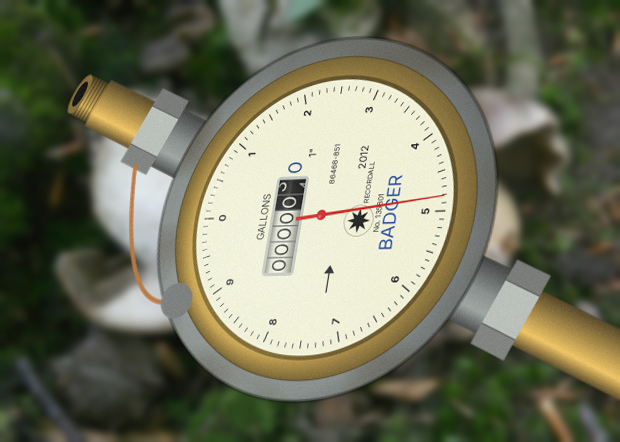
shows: 34.8 gal
